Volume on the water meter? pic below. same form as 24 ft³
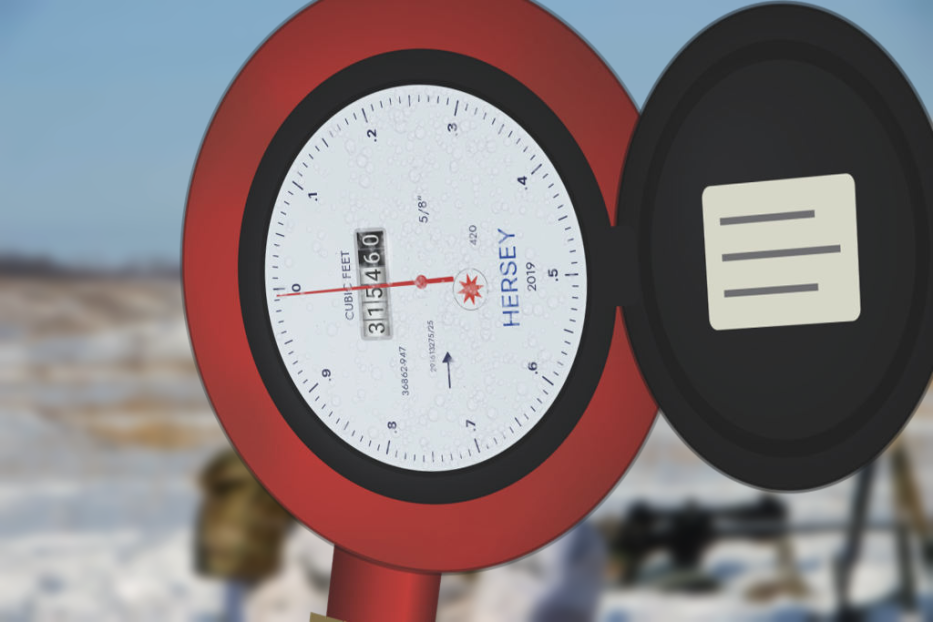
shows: 315459.99 ft³
